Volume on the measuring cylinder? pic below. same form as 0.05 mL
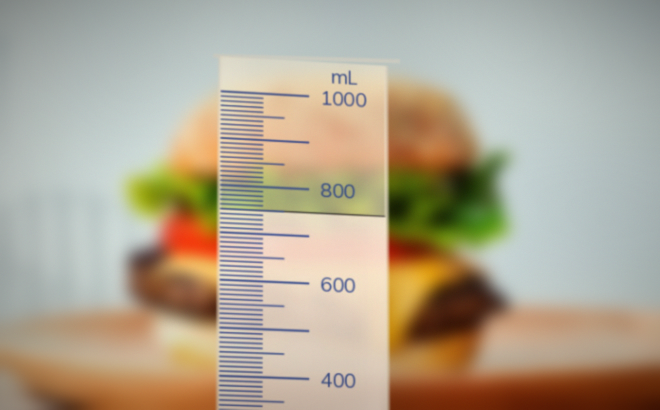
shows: 750 mL
